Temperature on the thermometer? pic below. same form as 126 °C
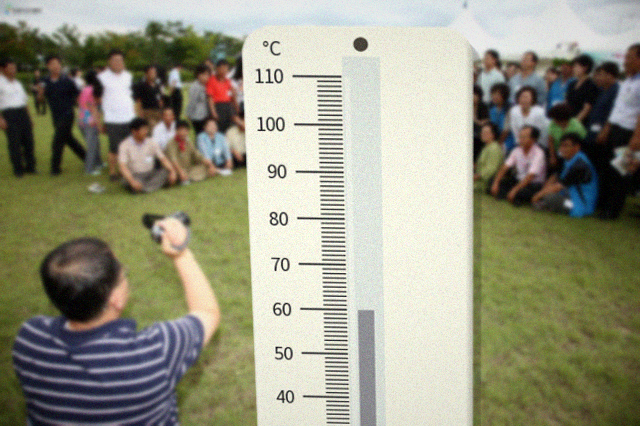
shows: 60 °C
